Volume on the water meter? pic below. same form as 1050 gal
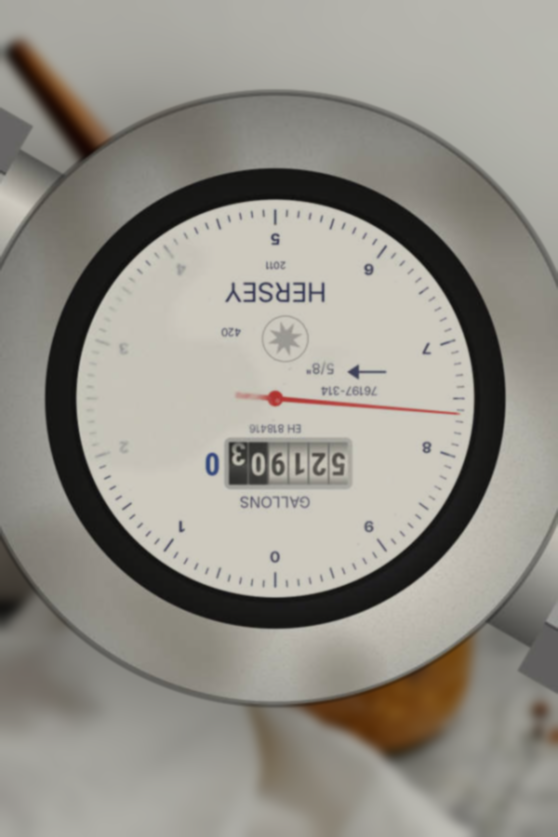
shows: 5219027.6 gal
